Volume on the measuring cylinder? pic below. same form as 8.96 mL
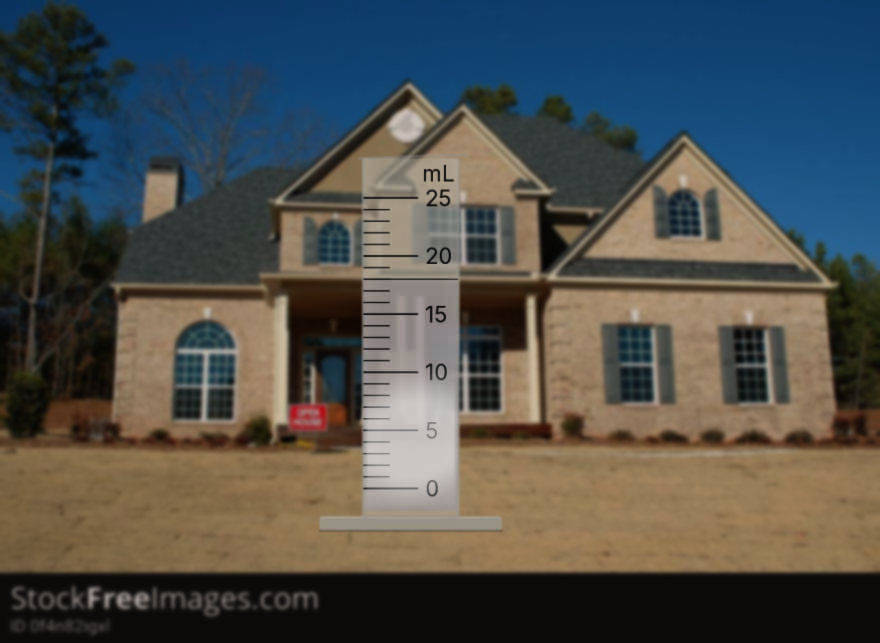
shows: 18 mL
